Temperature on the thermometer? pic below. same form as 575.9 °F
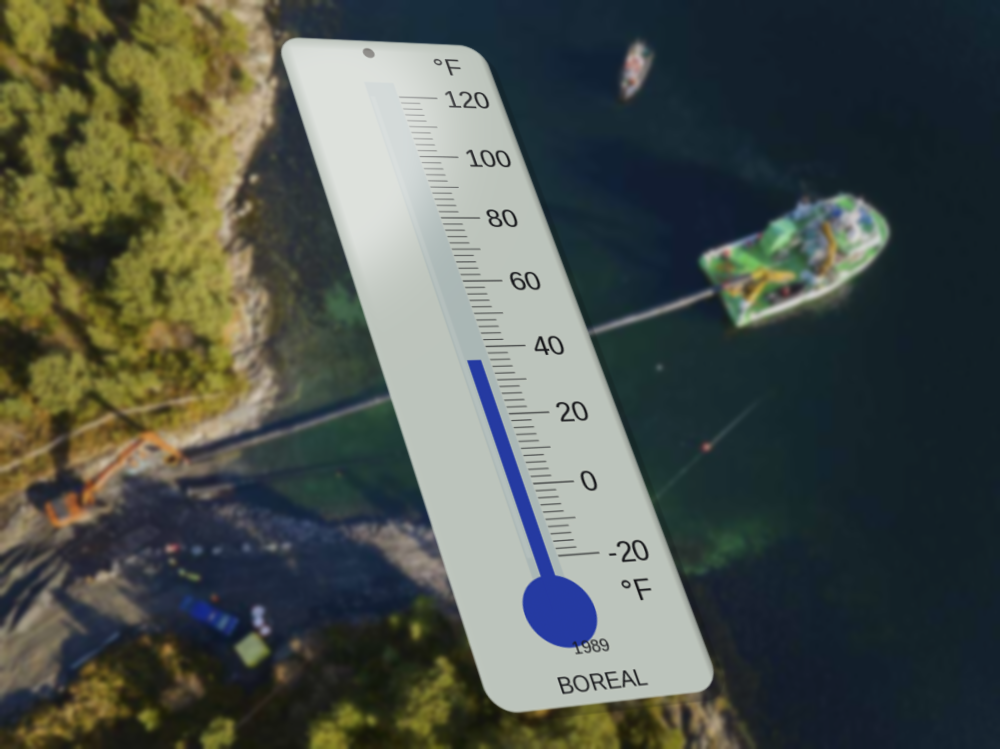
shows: 36 °F
